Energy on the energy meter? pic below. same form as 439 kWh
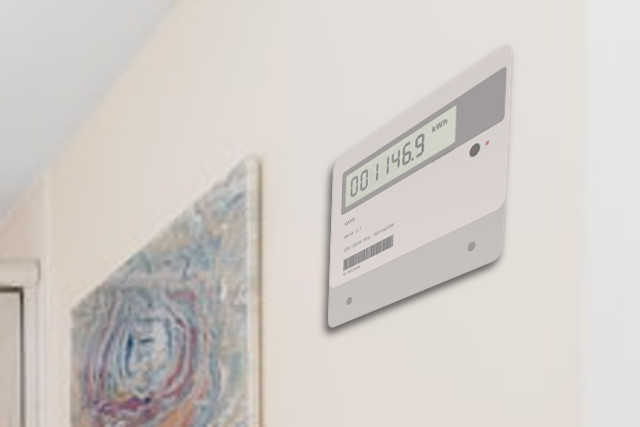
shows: 1146.9 kWh
